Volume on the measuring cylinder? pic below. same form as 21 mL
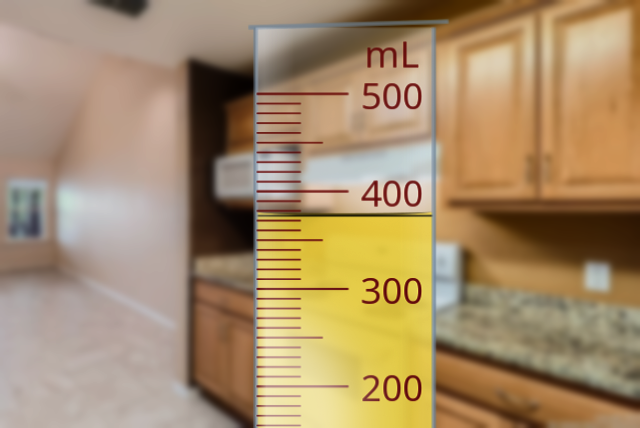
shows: 375 mL
